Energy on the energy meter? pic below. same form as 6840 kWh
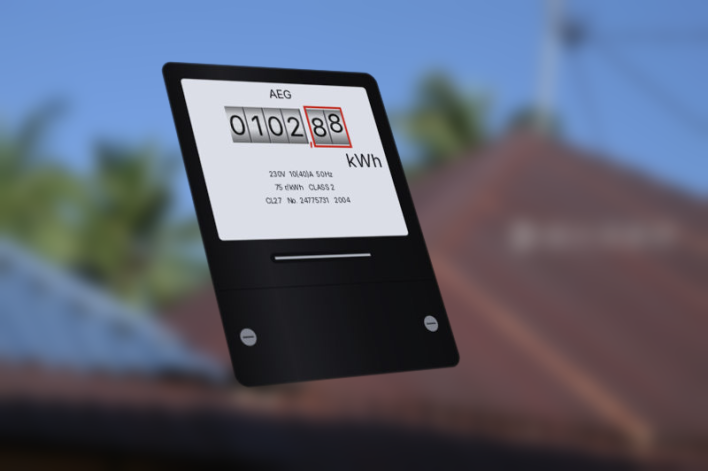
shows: 102.88 kWh
